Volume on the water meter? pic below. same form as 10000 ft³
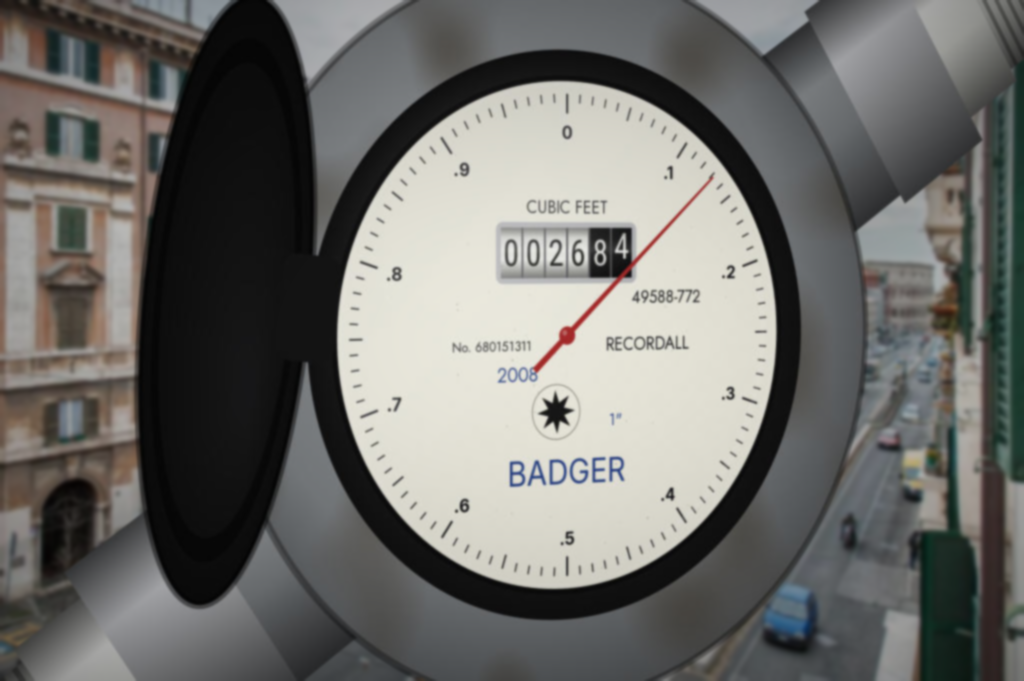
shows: 2684.13 ft³
